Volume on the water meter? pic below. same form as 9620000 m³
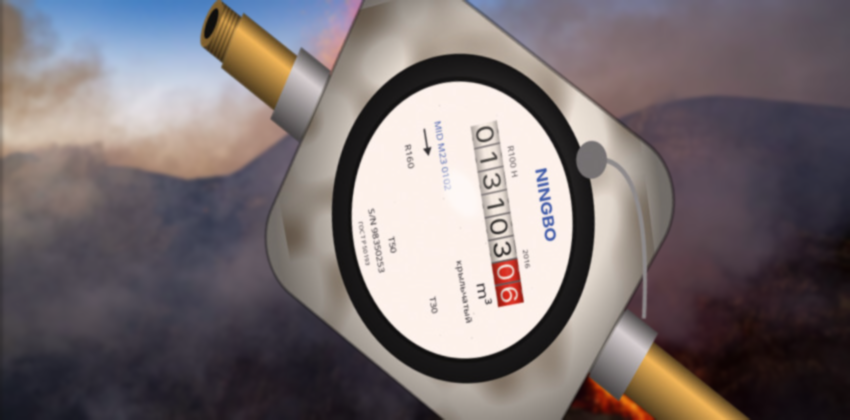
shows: 13103.06 m³
